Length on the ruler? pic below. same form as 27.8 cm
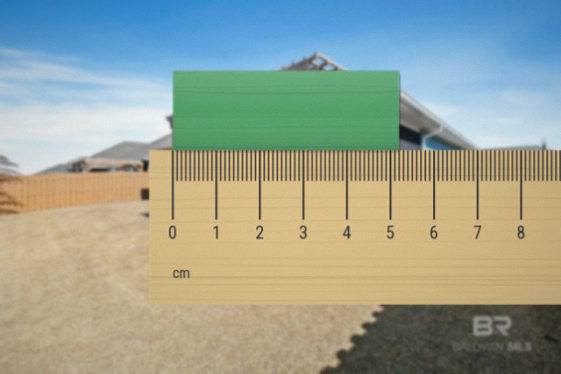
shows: 5.2 cm
